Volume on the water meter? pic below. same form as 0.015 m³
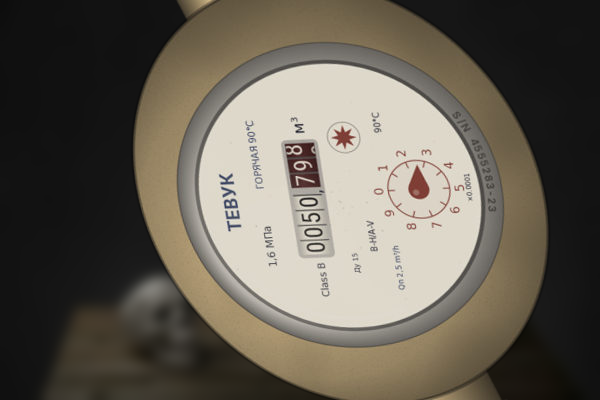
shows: 50.7982 m³
